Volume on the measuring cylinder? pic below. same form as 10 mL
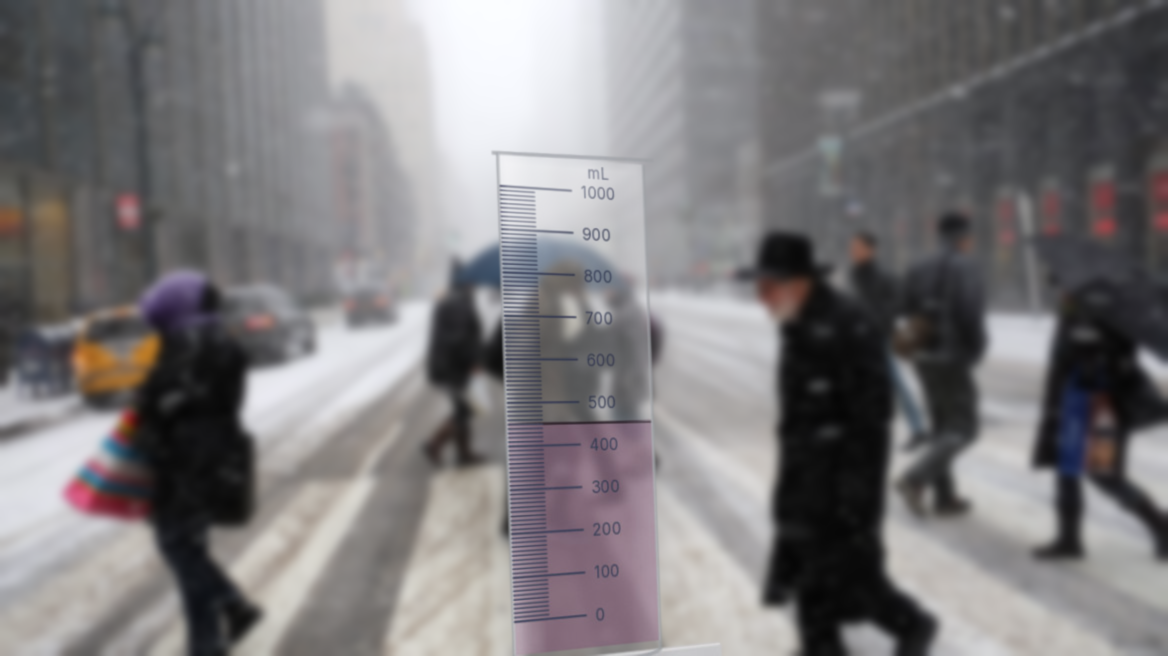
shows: 450 mL
